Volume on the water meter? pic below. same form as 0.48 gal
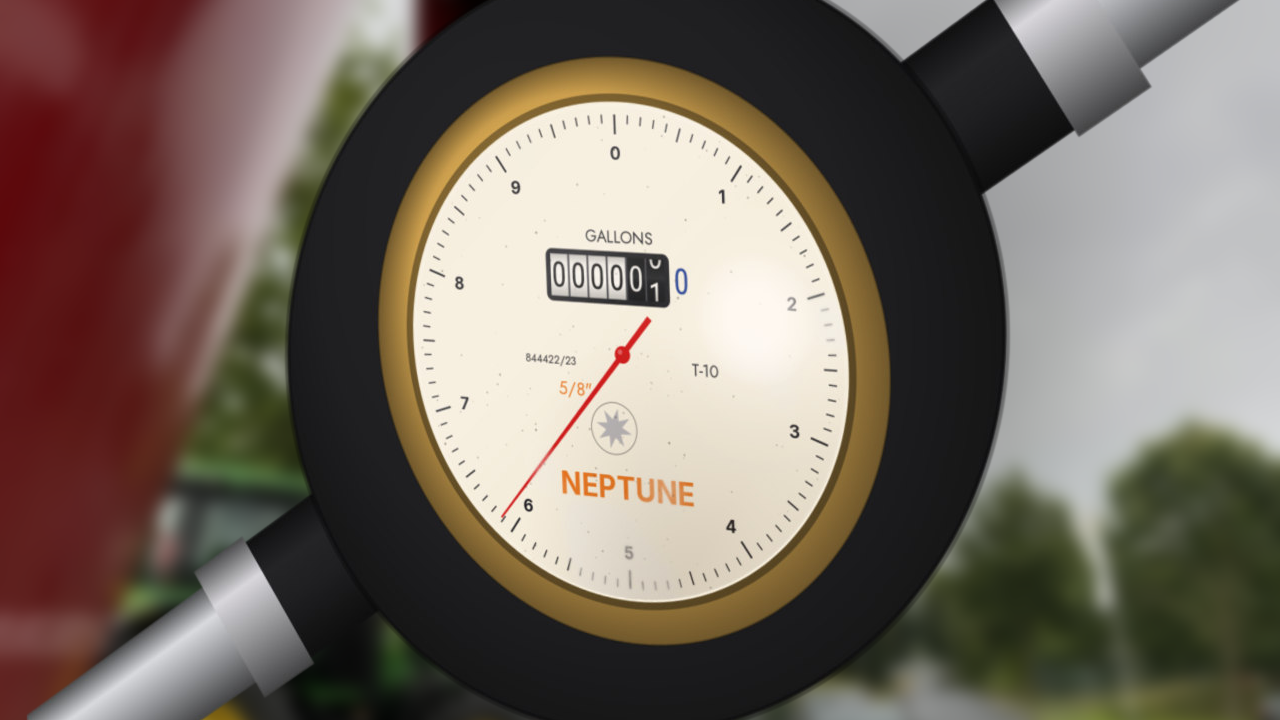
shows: 6.1 gal
